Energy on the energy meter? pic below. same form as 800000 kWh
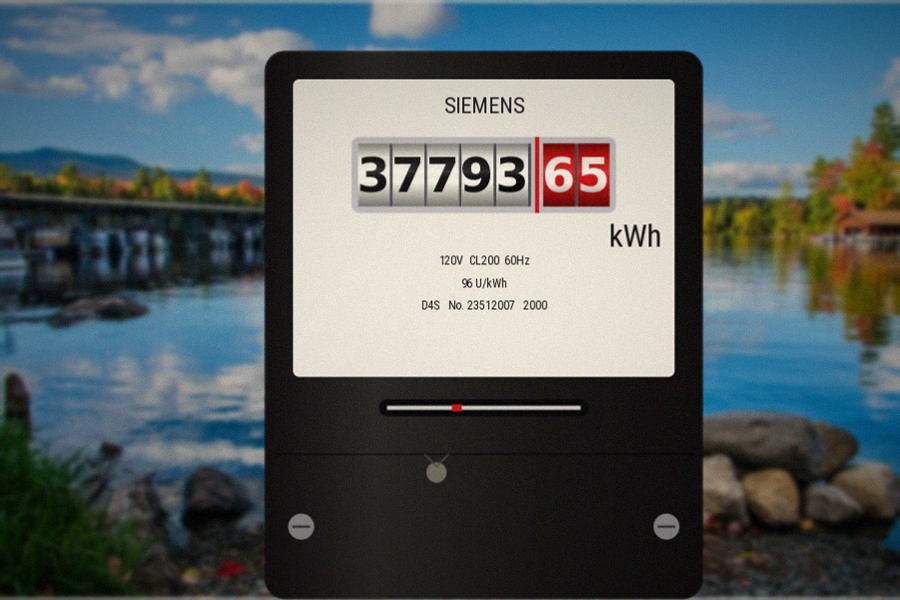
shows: 37793.65 kWh
